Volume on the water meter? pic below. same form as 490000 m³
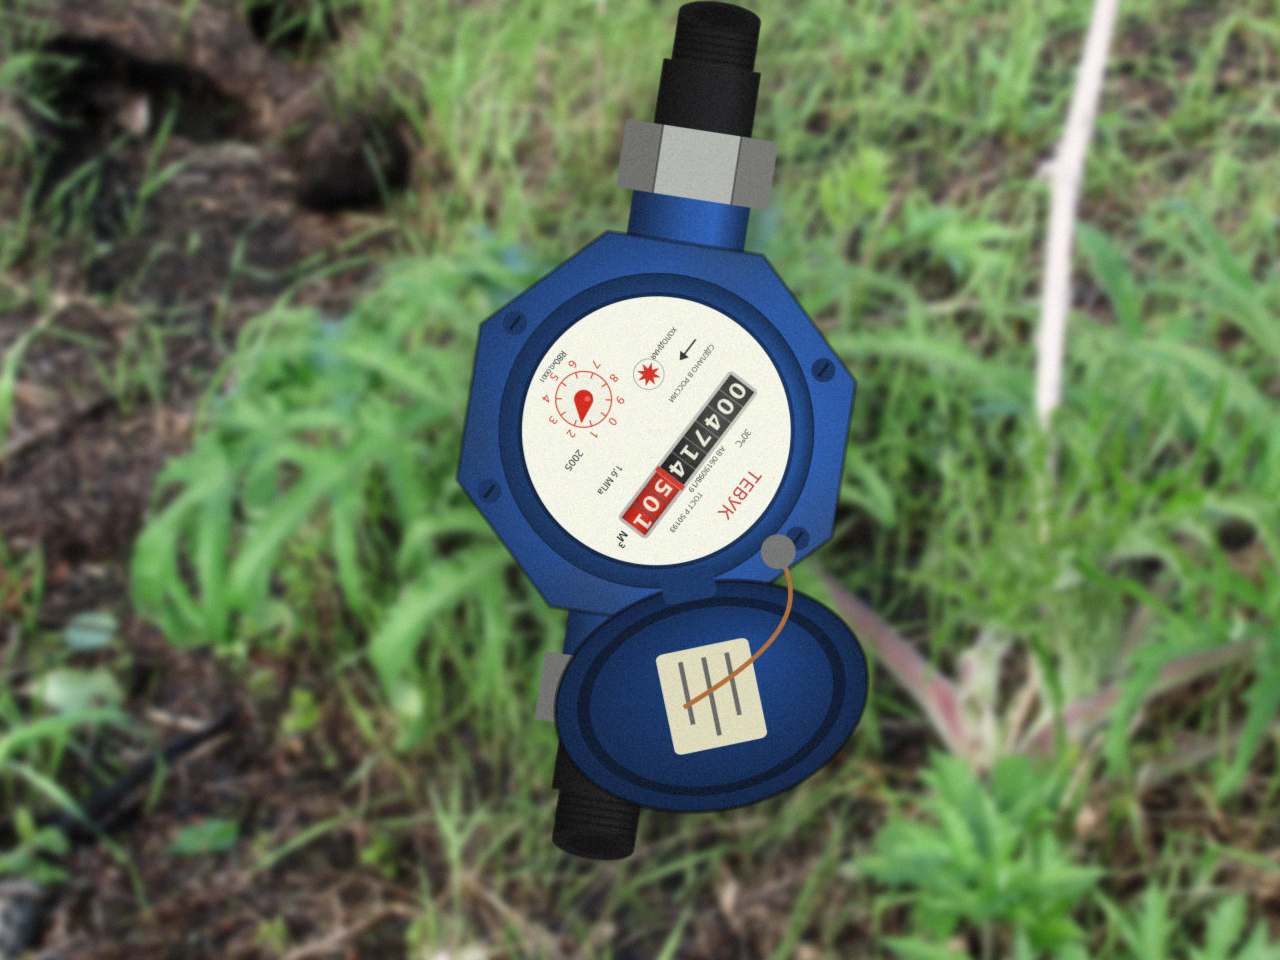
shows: 4714.5011 m³
